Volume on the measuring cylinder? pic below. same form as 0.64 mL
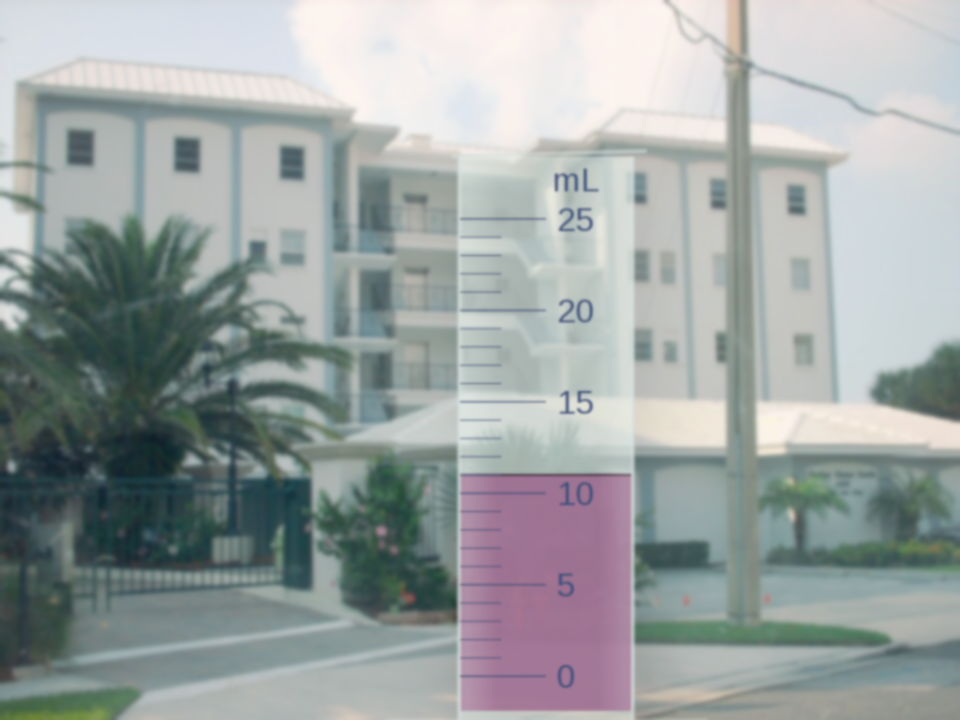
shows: 11 mL
